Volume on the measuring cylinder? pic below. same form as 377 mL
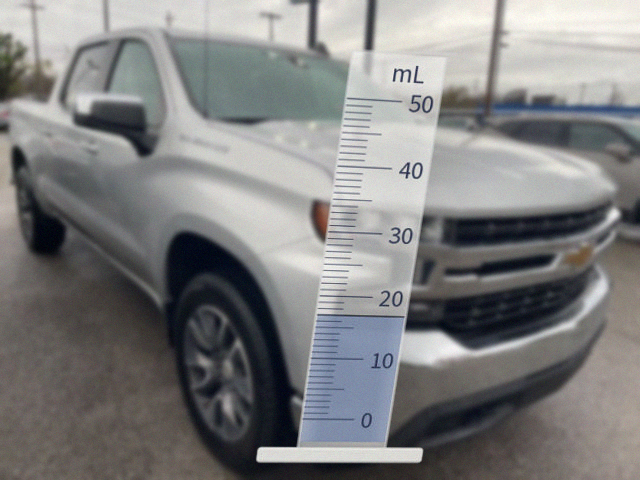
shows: 17 mL
